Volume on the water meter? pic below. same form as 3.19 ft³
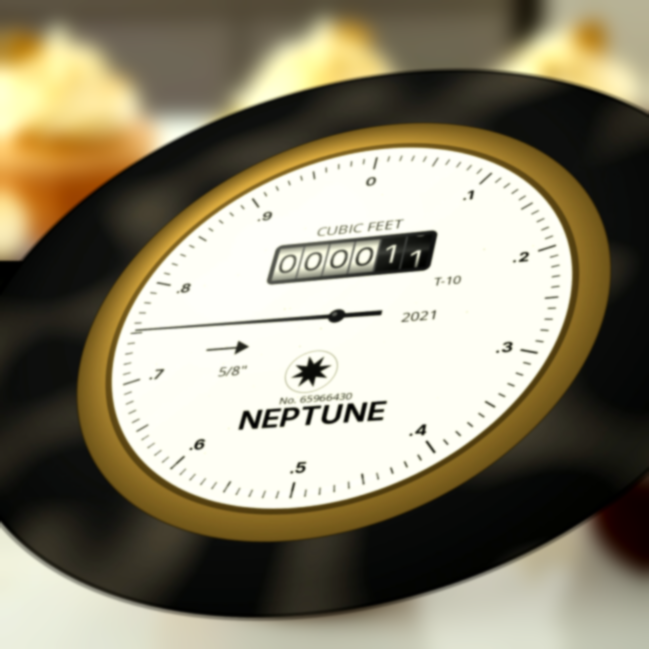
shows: 10.75 ft³
